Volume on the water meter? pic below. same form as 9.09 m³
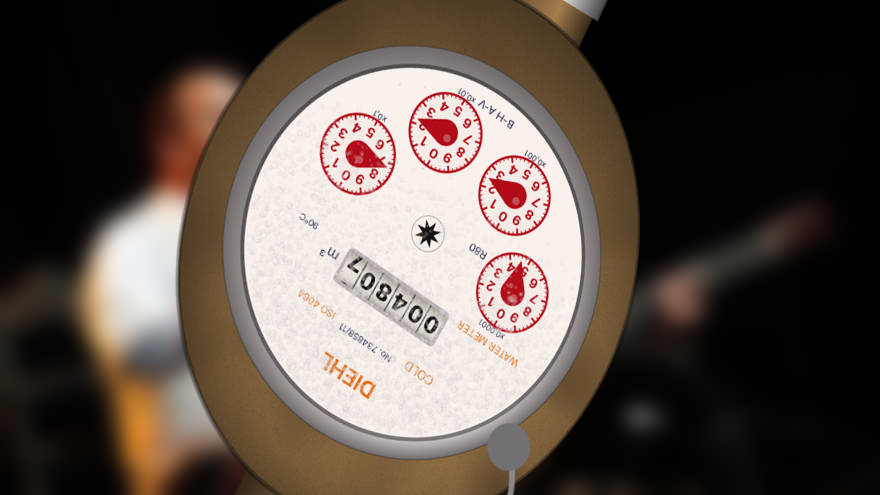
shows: 4806.7224 m³
